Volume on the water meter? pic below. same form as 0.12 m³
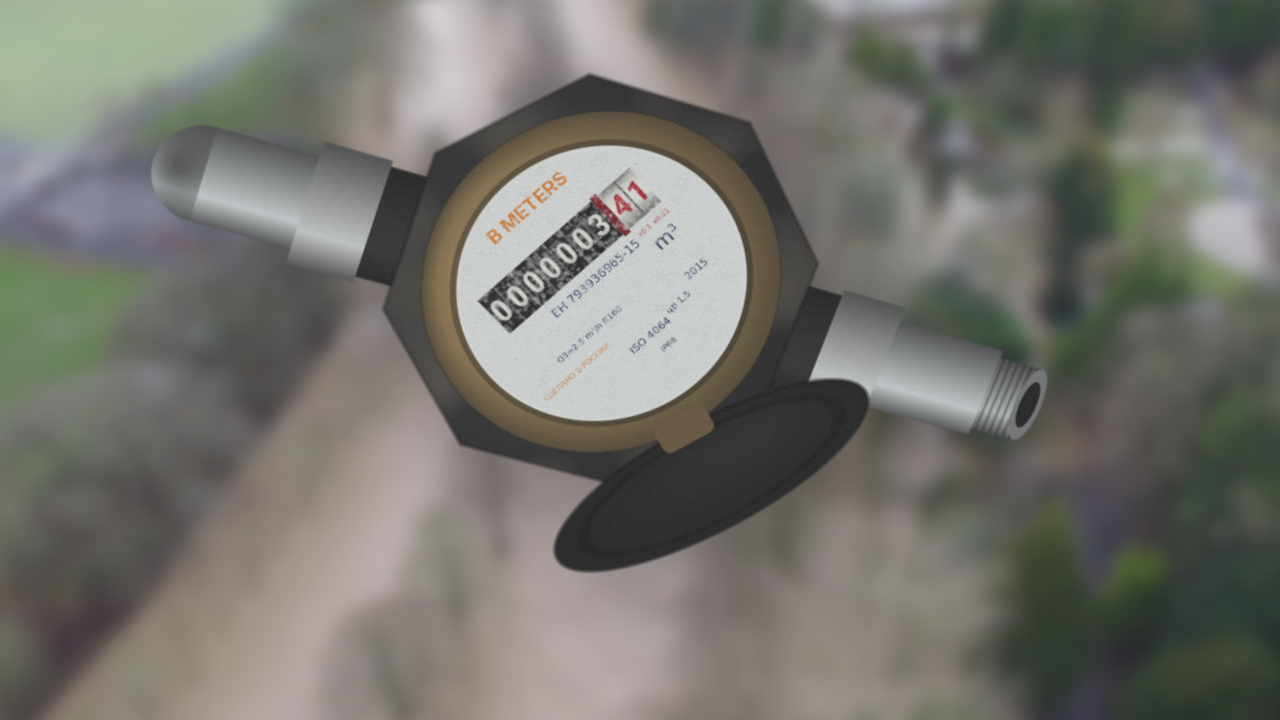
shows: 3.41 m³
